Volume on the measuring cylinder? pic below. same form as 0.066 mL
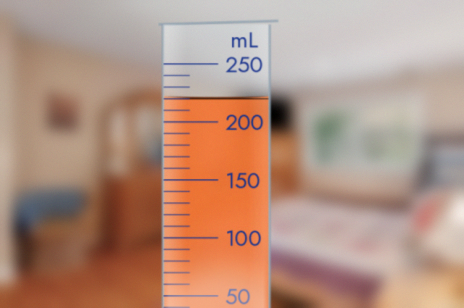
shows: 220 mL
